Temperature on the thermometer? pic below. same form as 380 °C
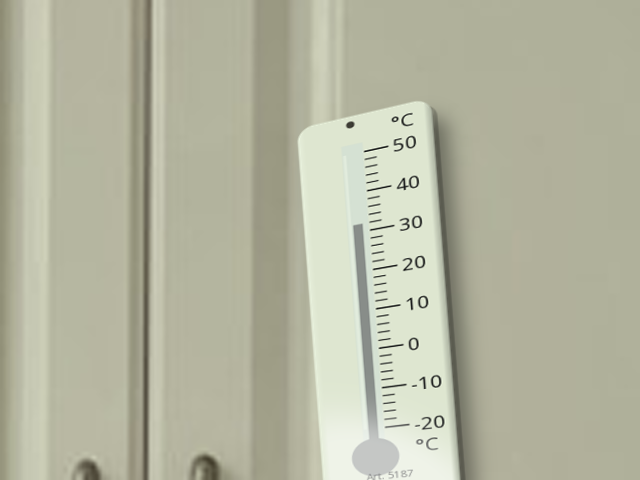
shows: 32 °C
